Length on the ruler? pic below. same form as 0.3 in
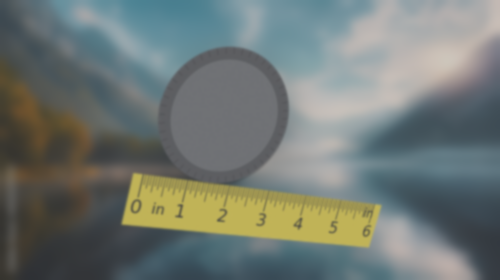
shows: 3 in
